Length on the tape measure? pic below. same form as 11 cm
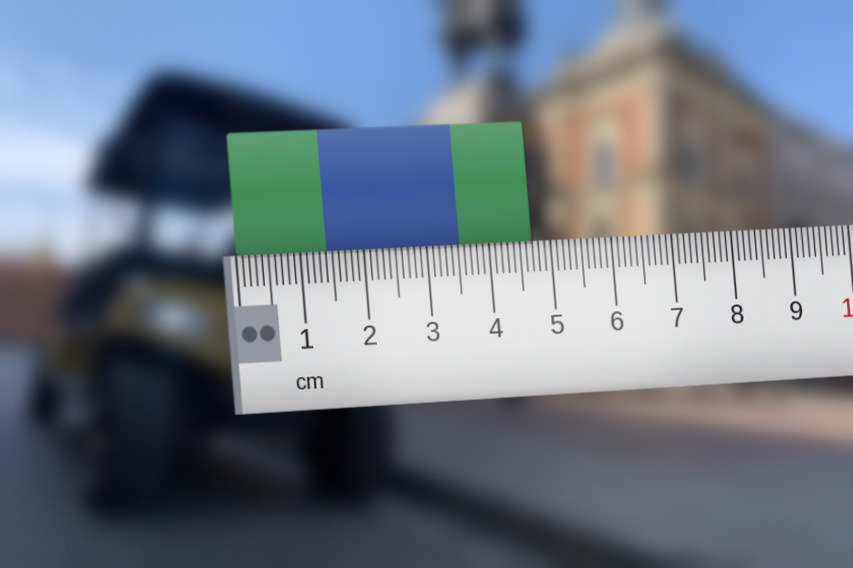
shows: 4.7 cm
